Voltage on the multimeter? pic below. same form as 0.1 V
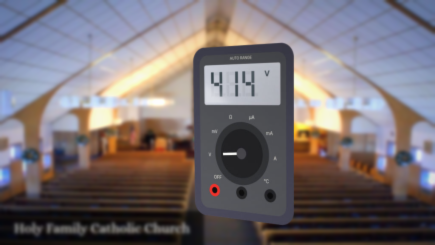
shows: 414 V
